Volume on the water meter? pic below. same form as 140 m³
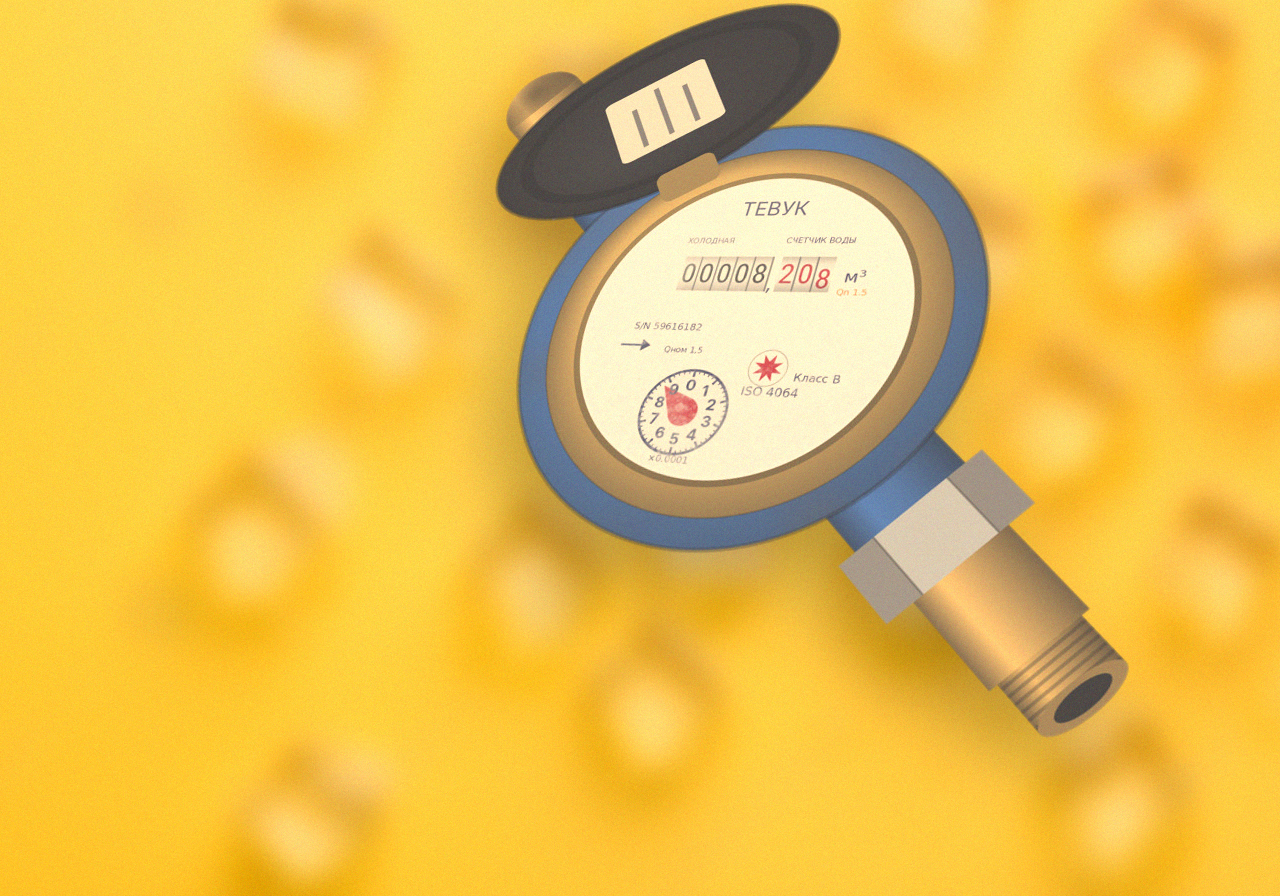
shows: 8.2078 m³
